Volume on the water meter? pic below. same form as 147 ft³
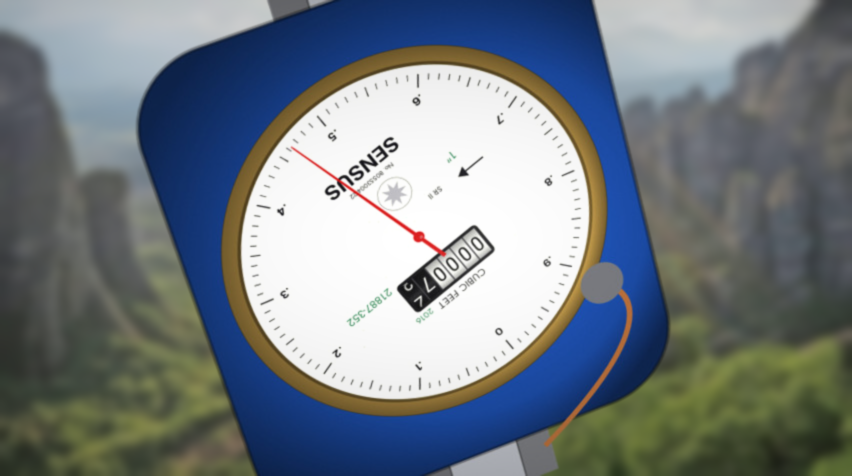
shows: 72.46 ft³
